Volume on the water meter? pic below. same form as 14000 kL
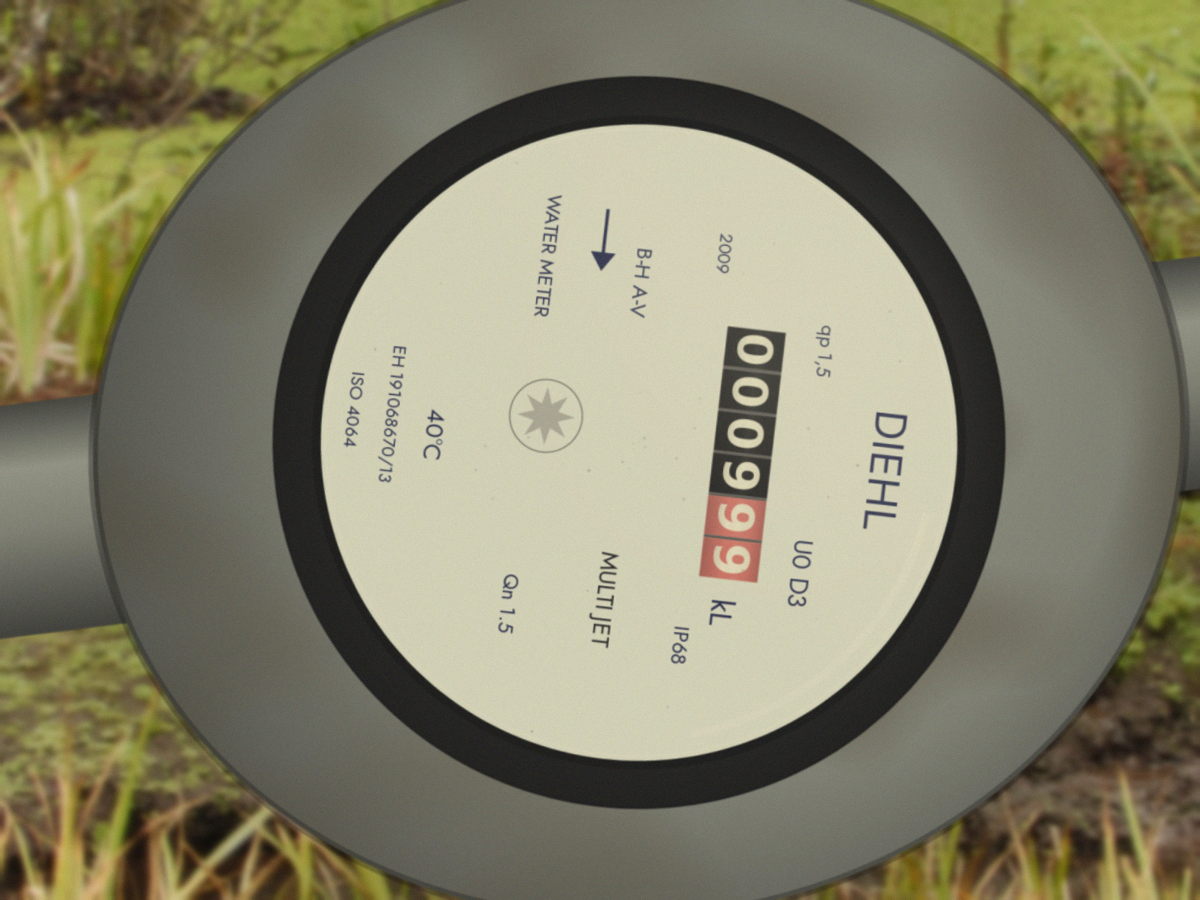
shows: 9.99 kL
